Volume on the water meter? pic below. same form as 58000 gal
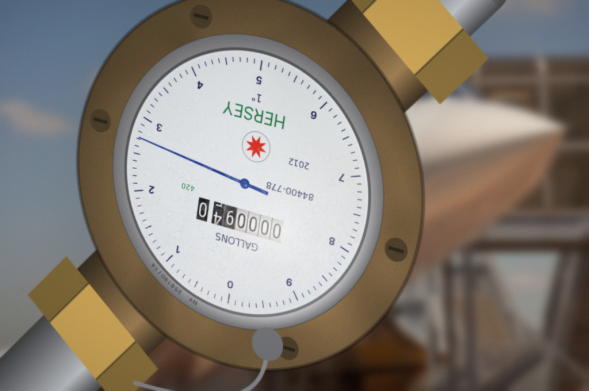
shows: 942.7 gal
